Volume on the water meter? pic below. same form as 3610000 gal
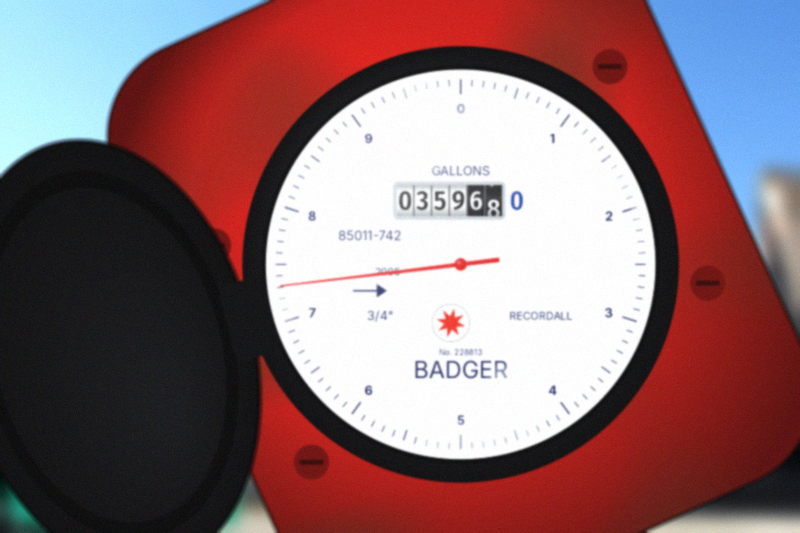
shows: 359677.3 gal
